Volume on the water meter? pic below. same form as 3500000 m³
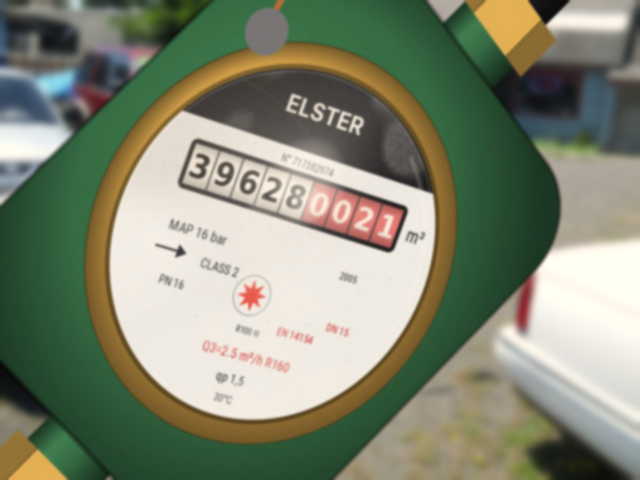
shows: 39628.0021 m³
